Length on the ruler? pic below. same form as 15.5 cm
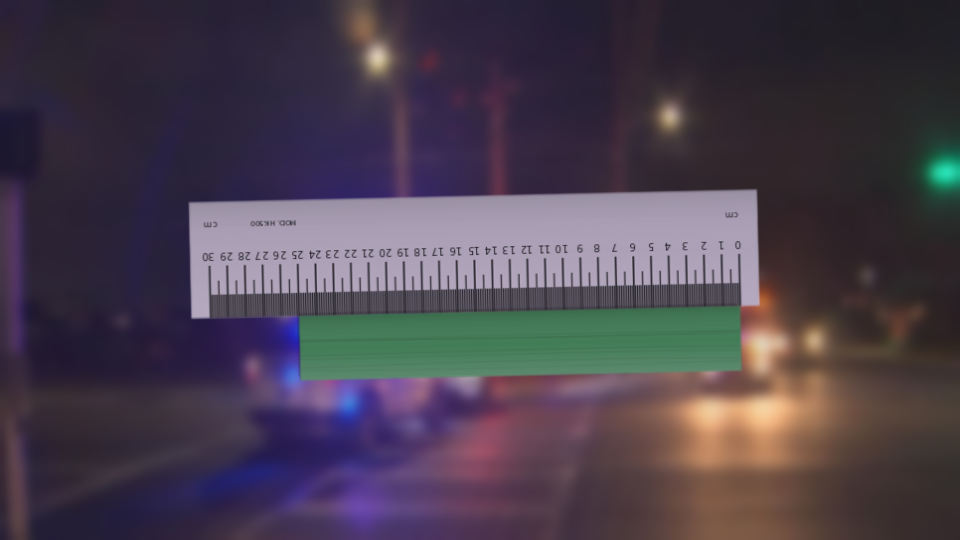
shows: 25 cm
